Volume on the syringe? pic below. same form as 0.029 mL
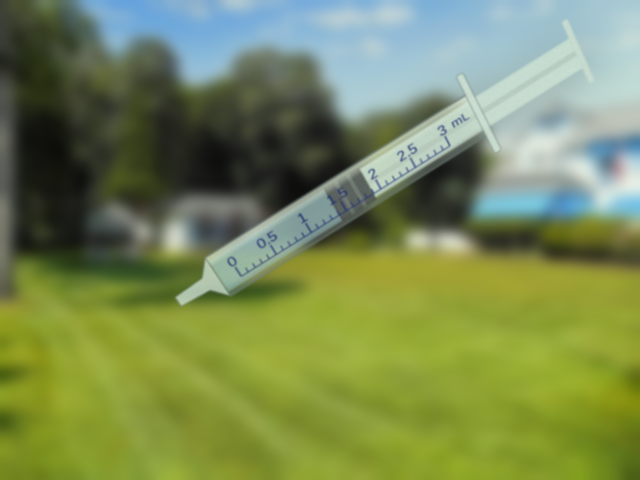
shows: 1.4 mL
